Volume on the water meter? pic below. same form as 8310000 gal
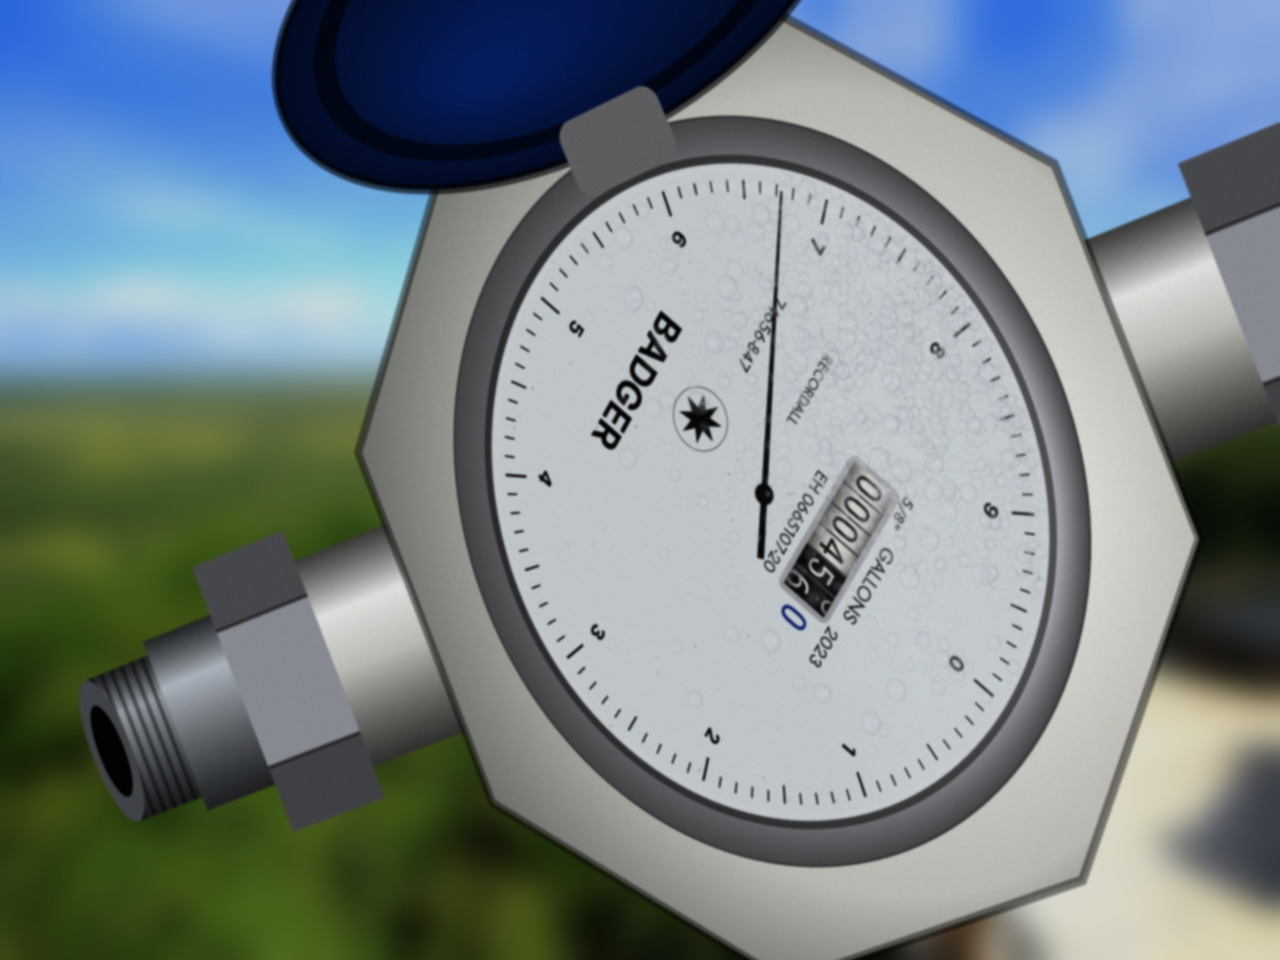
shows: 4556.7 gal
